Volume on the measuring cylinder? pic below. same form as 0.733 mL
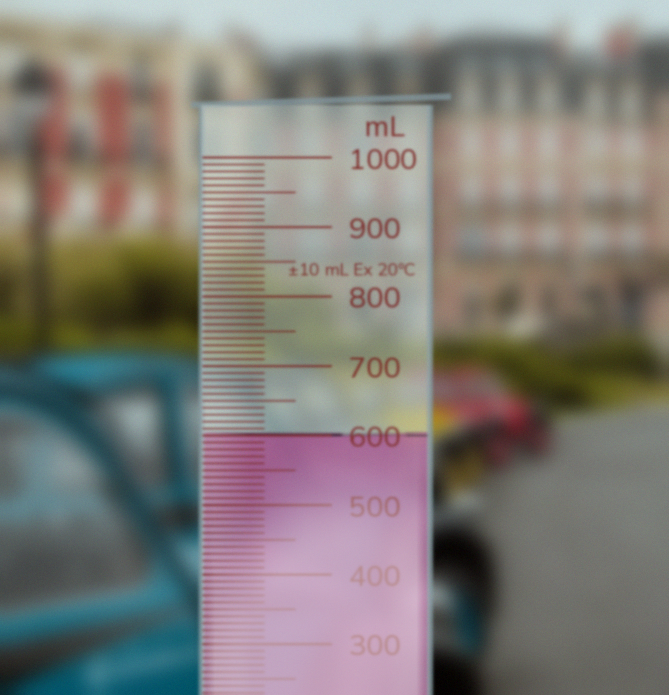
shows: 600 mL
